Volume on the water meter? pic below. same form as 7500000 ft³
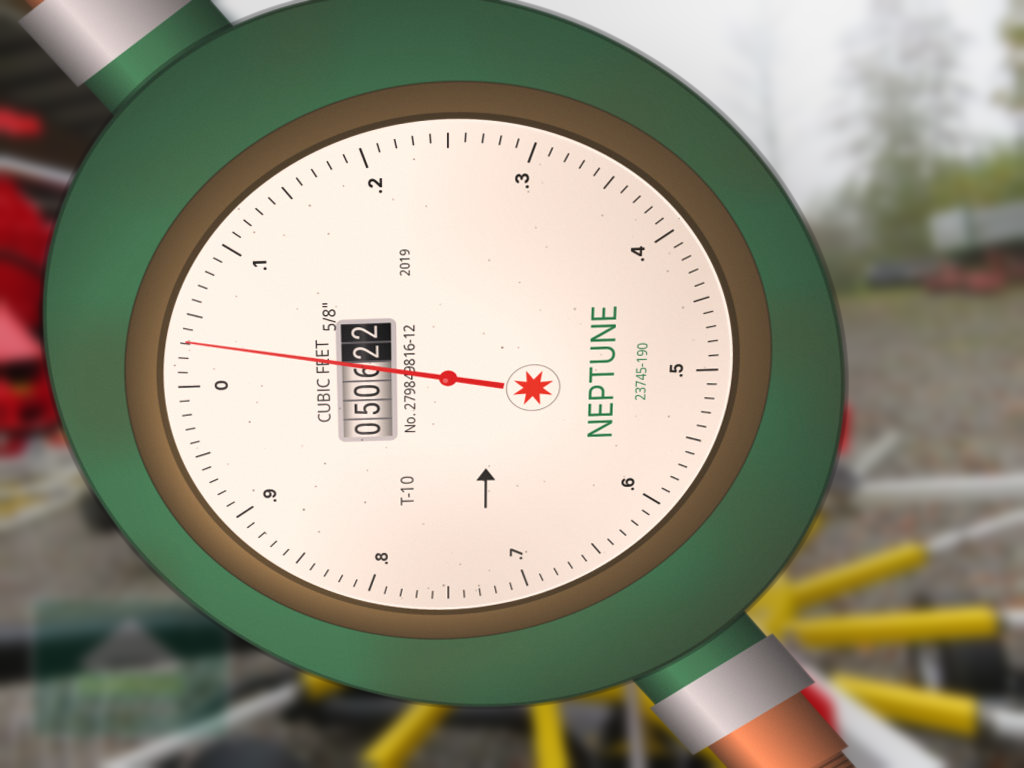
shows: 50622.03 ft³
